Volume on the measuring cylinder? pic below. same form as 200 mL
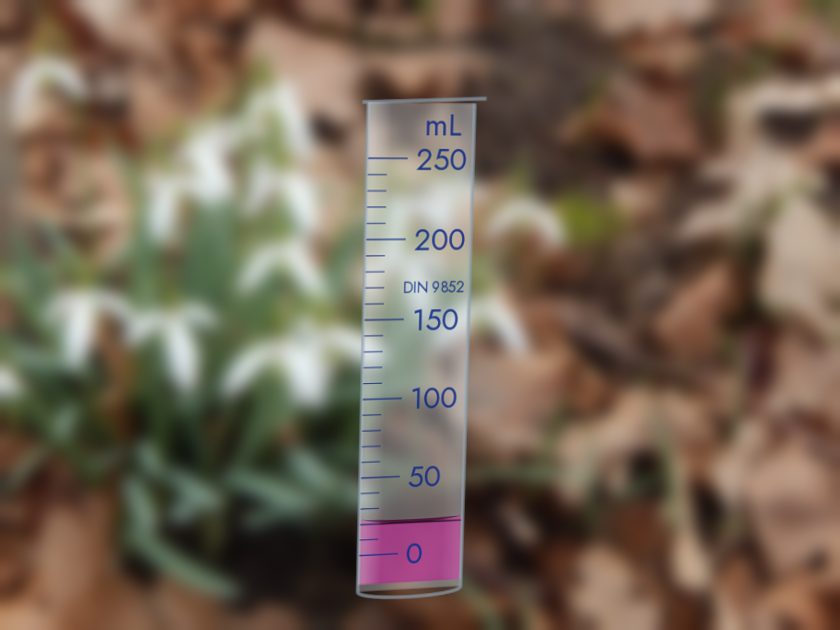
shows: 20 mL
